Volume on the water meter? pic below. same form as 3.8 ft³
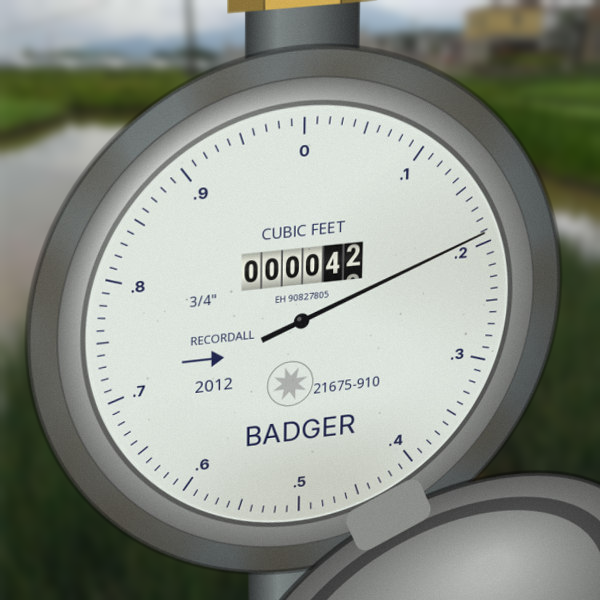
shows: 42.19 ft³
